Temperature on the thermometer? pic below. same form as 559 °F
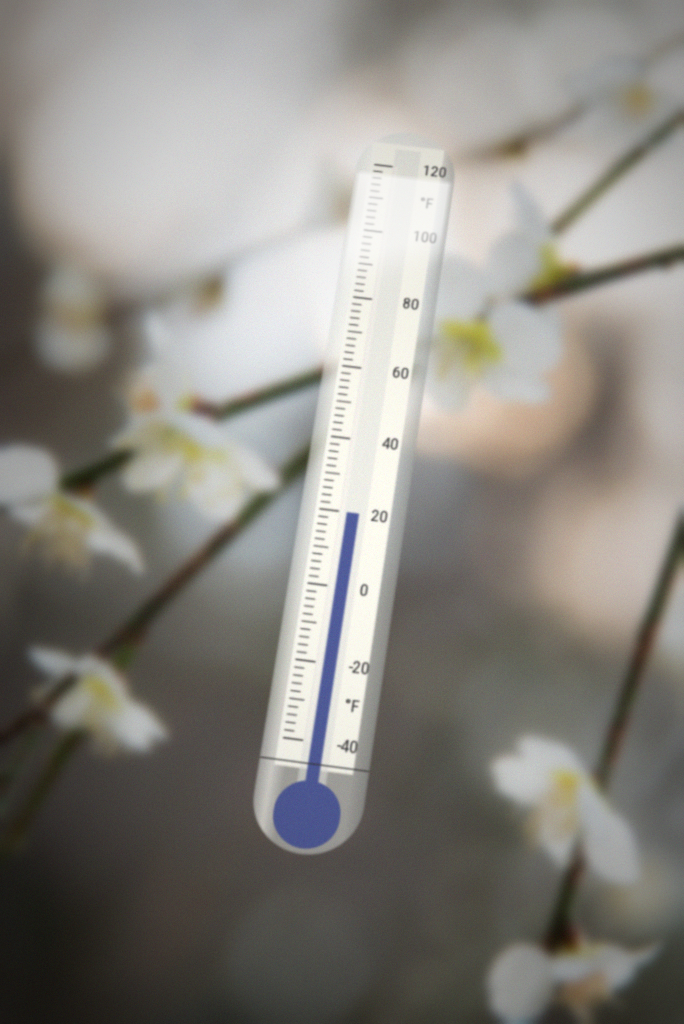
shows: 20 °F
